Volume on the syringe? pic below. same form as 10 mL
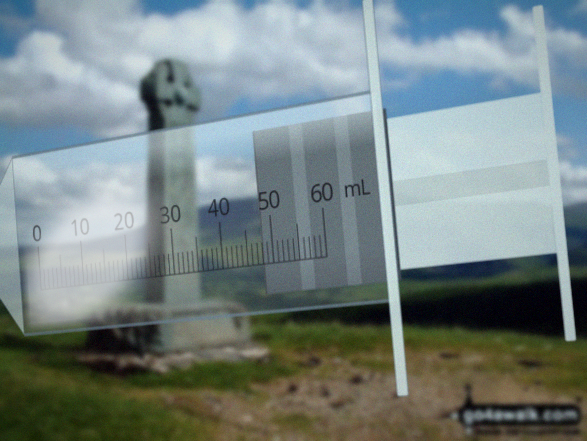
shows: 48 mL
